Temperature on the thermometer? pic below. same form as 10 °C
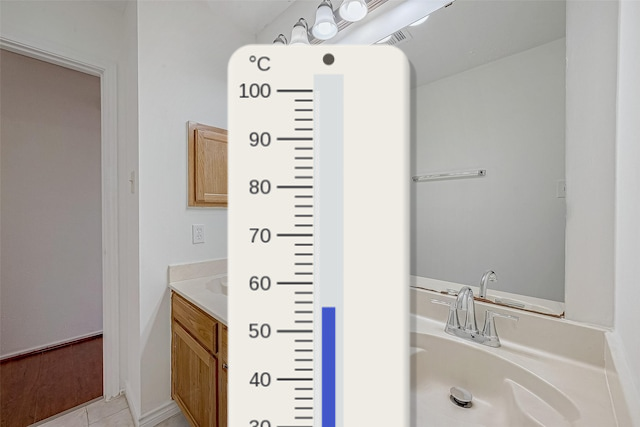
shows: 55 °C
